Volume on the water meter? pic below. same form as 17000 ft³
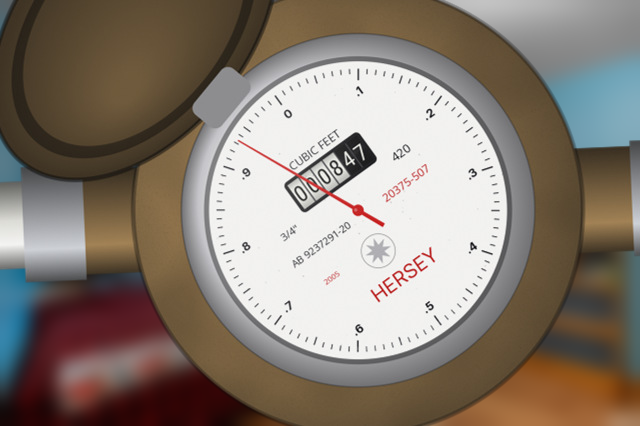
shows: 846.93 ft³
